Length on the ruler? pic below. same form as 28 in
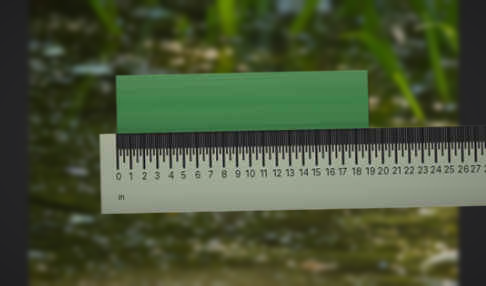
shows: 19 in
